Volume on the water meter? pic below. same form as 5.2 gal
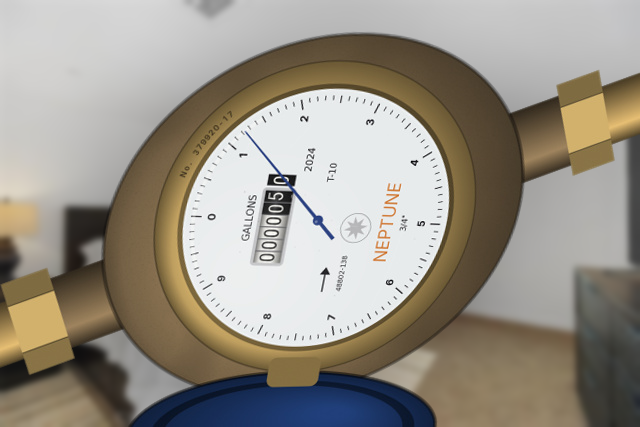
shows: 51.2 gal
